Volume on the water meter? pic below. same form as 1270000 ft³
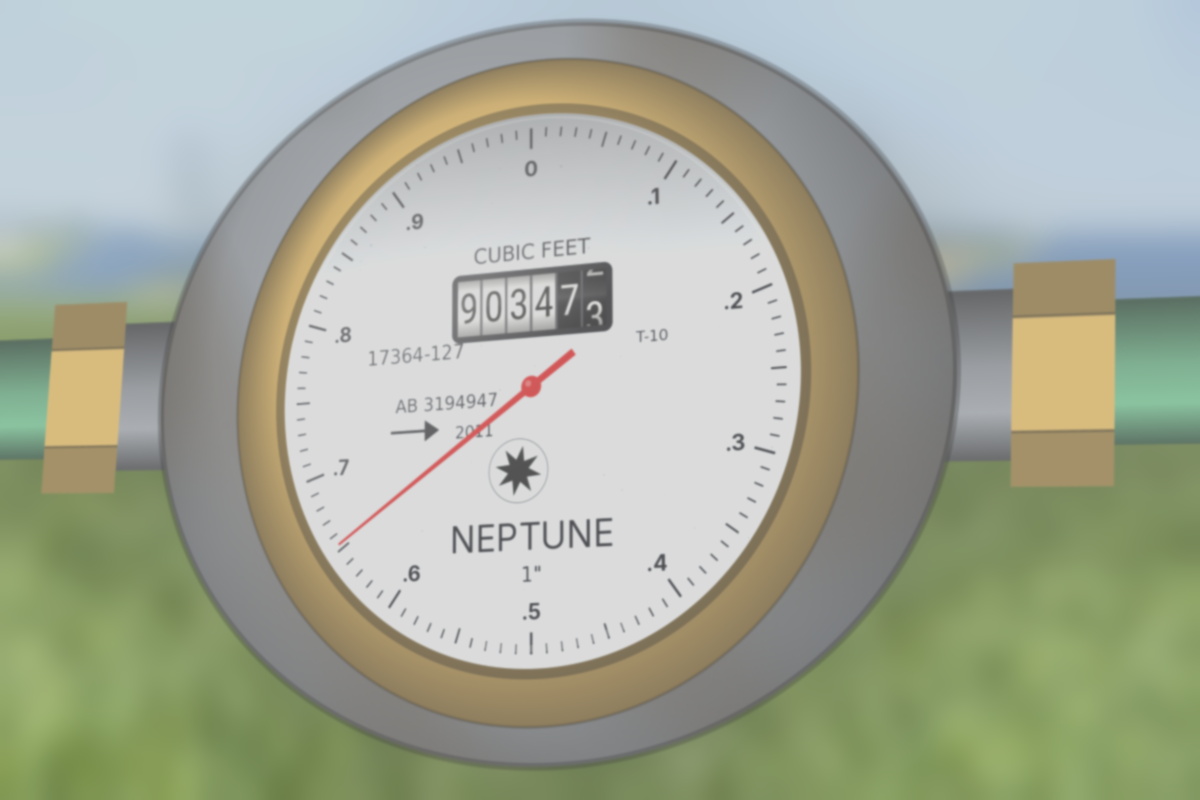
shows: 903472.65 ft³
